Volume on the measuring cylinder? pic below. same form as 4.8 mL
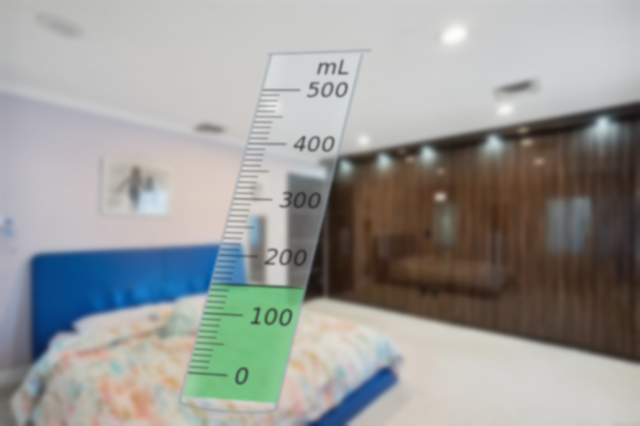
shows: 150 mL
